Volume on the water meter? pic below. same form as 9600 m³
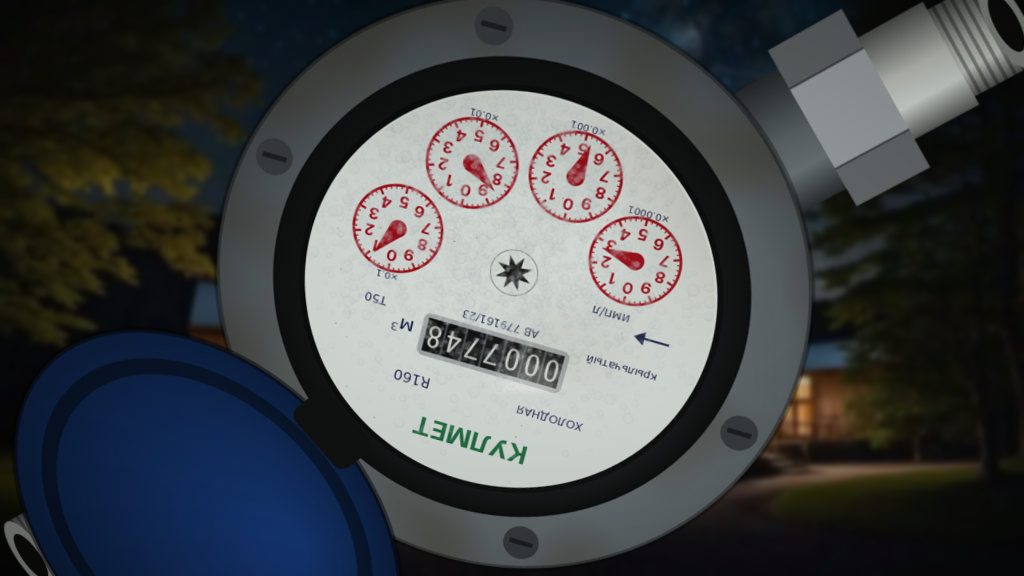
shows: 7748.0852 m³
